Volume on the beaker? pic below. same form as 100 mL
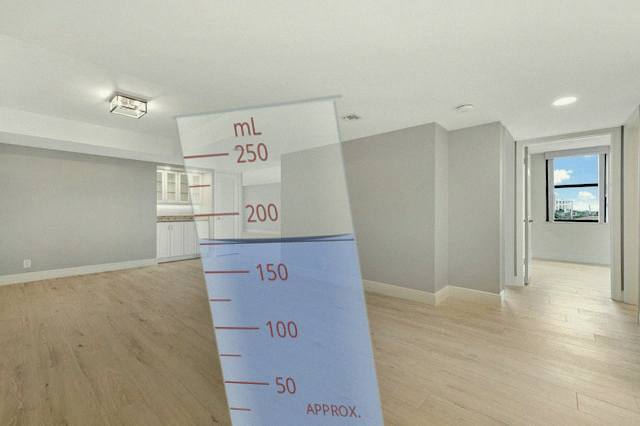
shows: 175 mL
